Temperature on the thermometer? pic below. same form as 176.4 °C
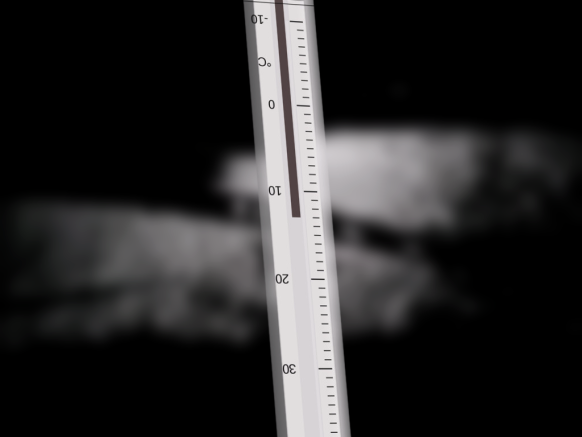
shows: 13 °C
